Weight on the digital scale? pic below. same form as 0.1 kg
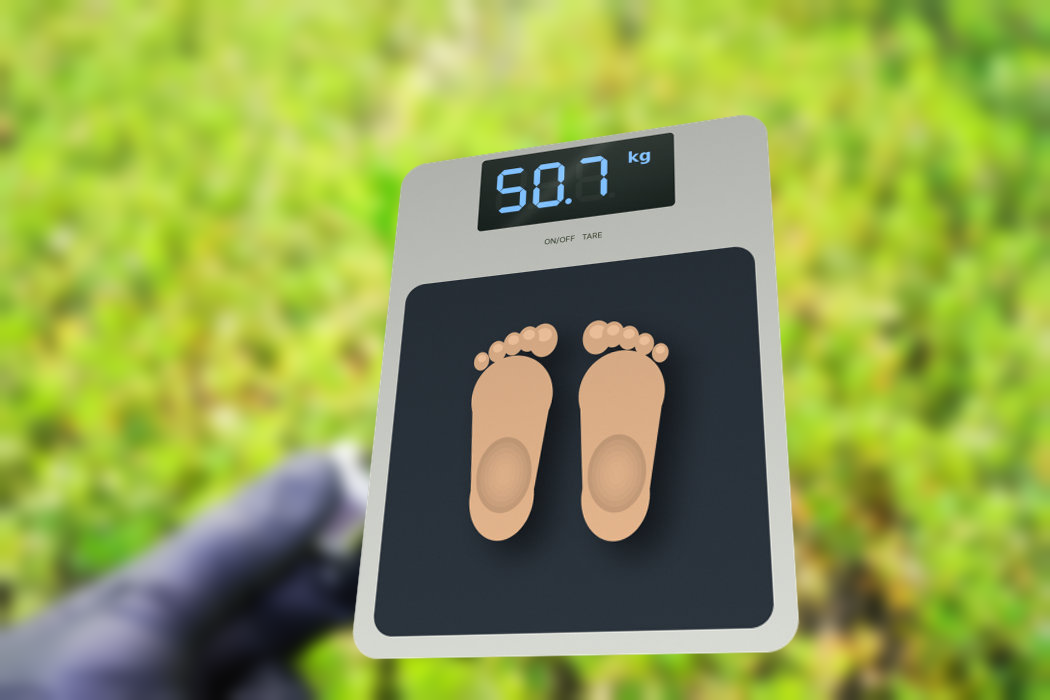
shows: 50.7 kg
